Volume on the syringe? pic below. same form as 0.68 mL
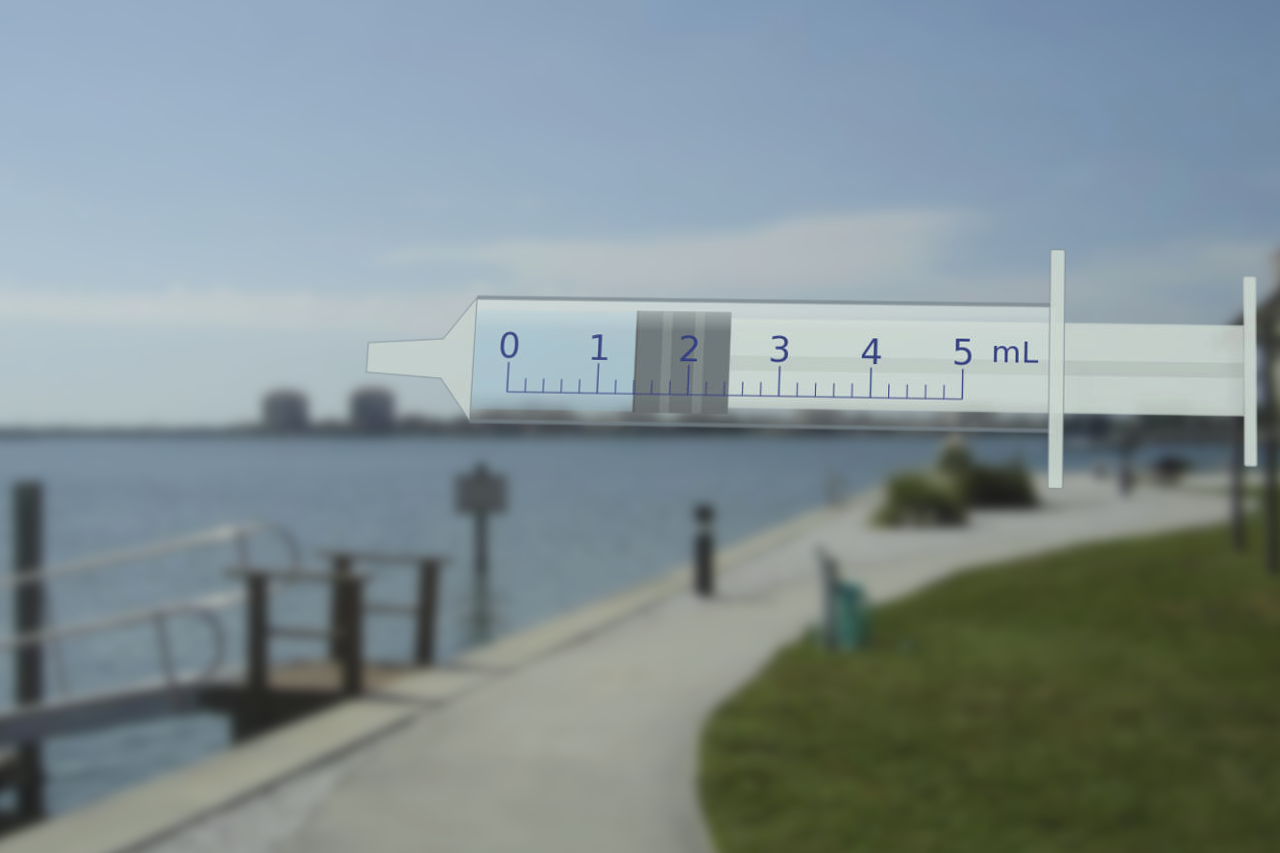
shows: 1.4 mL
